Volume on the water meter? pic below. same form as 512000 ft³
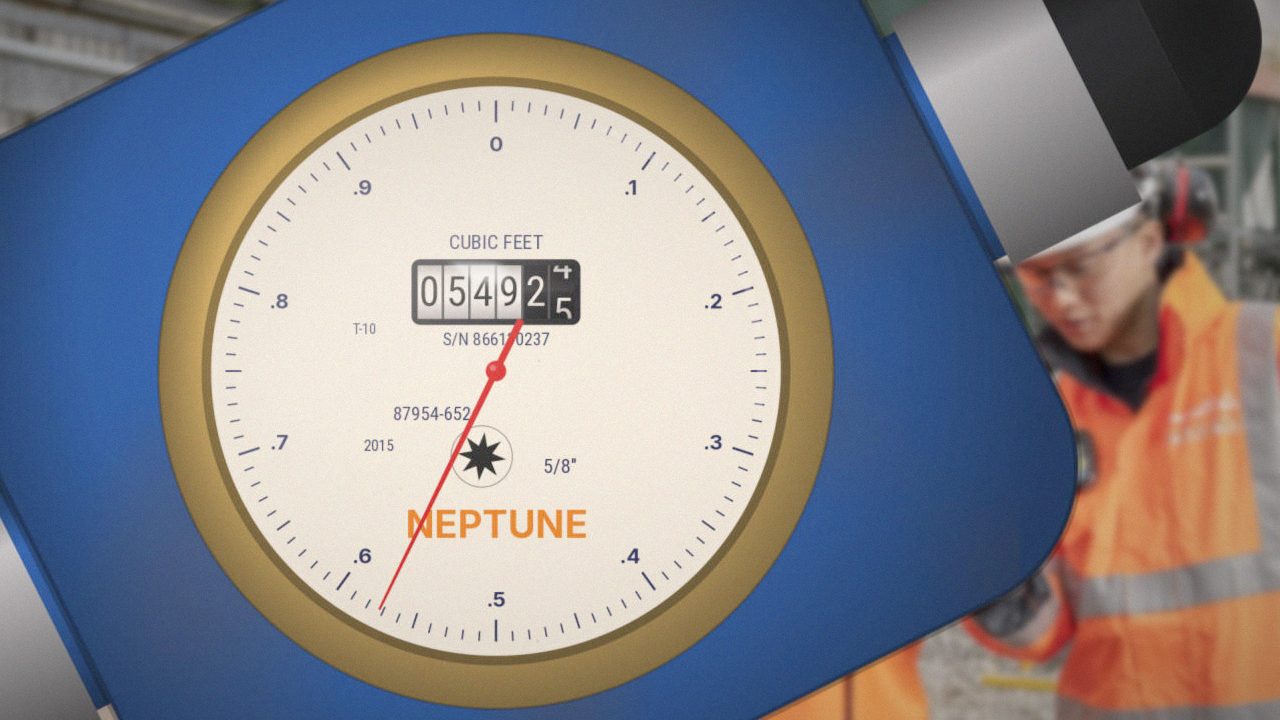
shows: 54924.57 ft³
